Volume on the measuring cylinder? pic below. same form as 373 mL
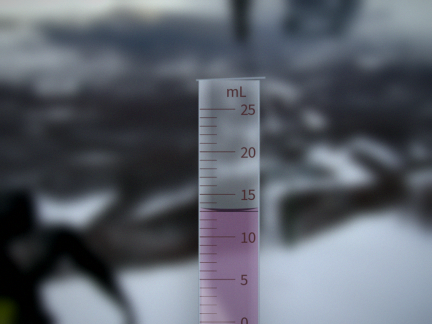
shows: 13 mL
